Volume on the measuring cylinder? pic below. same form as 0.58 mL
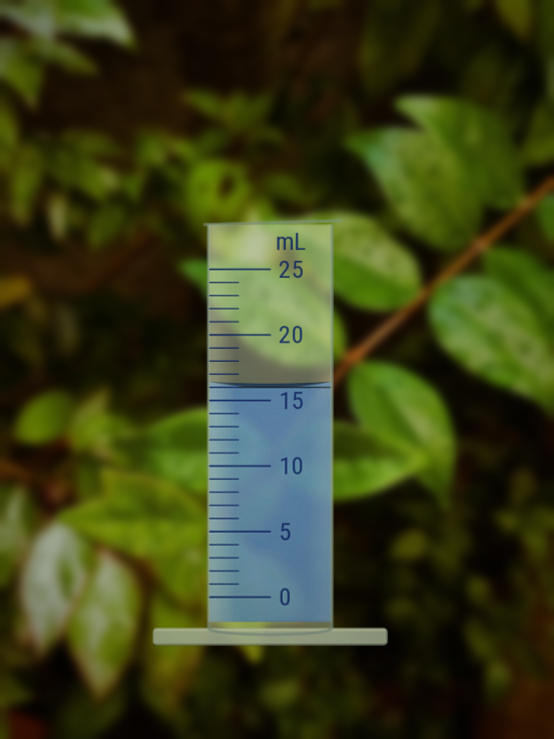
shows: 16 mL
